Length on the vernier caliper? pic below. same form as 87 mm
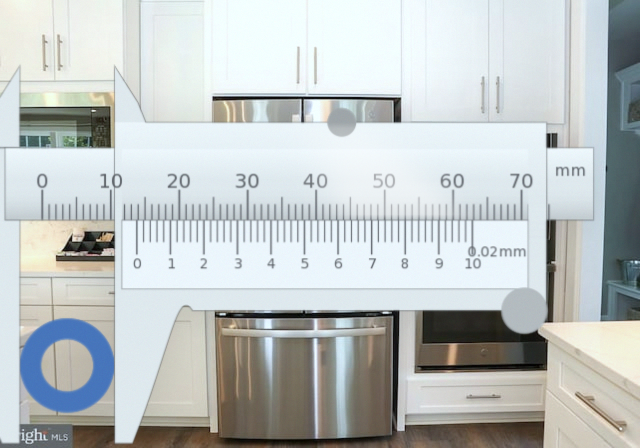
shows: 13.8 mm
